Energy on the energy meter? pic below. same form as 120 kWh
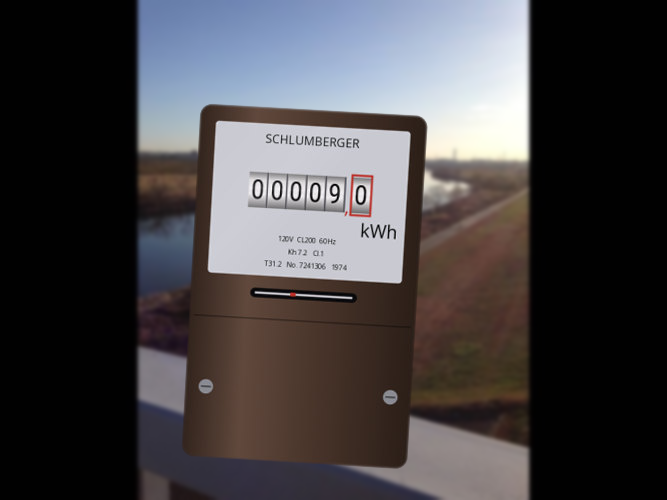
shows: 9.0 kWh
